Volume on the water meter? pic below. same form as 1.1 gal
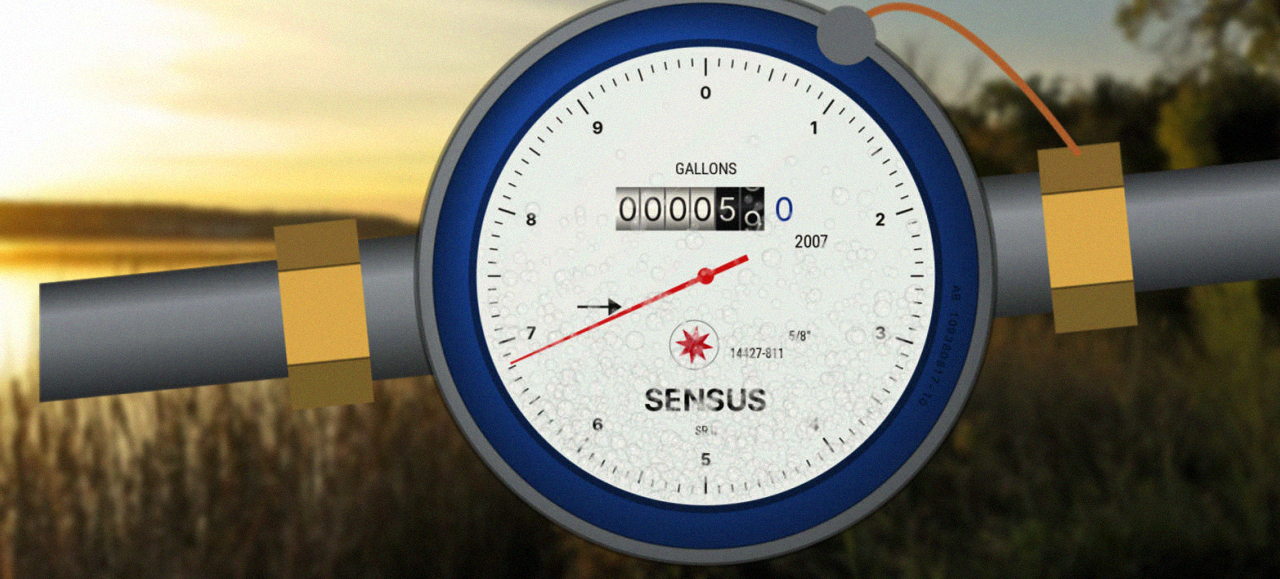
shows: 586.8 gal
